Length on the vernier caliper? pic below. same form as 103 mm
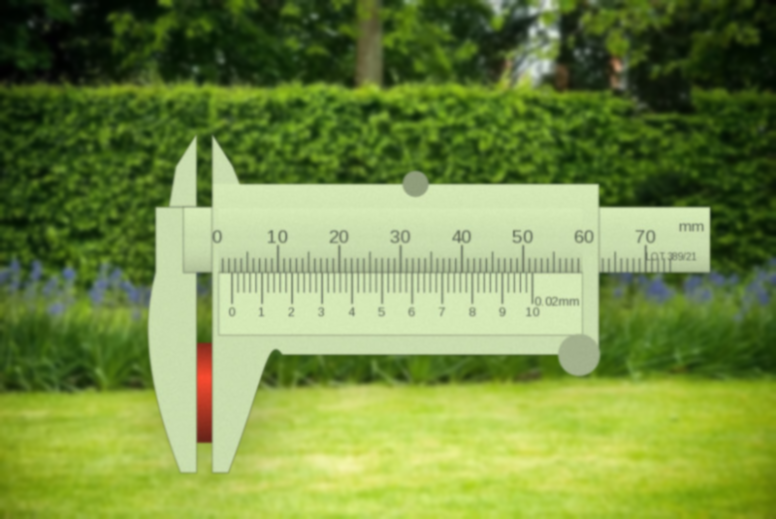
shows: 2.5 mm
